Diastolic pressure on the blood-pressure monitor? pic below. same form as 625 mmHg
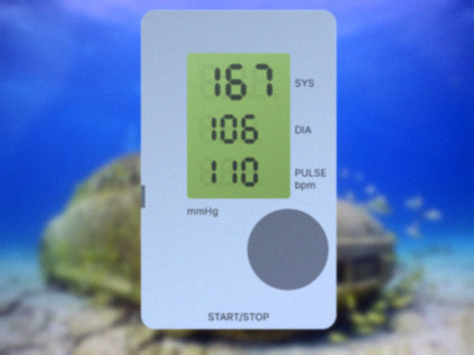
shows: 106 mmHg
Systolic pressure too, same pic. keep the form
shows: 167 mmHg
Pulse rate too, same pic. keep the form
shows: 110 bpm
